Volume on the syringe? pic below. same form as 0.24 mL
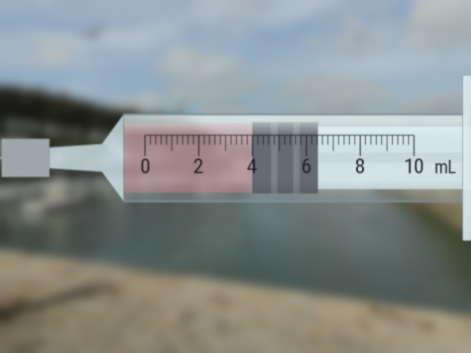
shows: 4 mL
